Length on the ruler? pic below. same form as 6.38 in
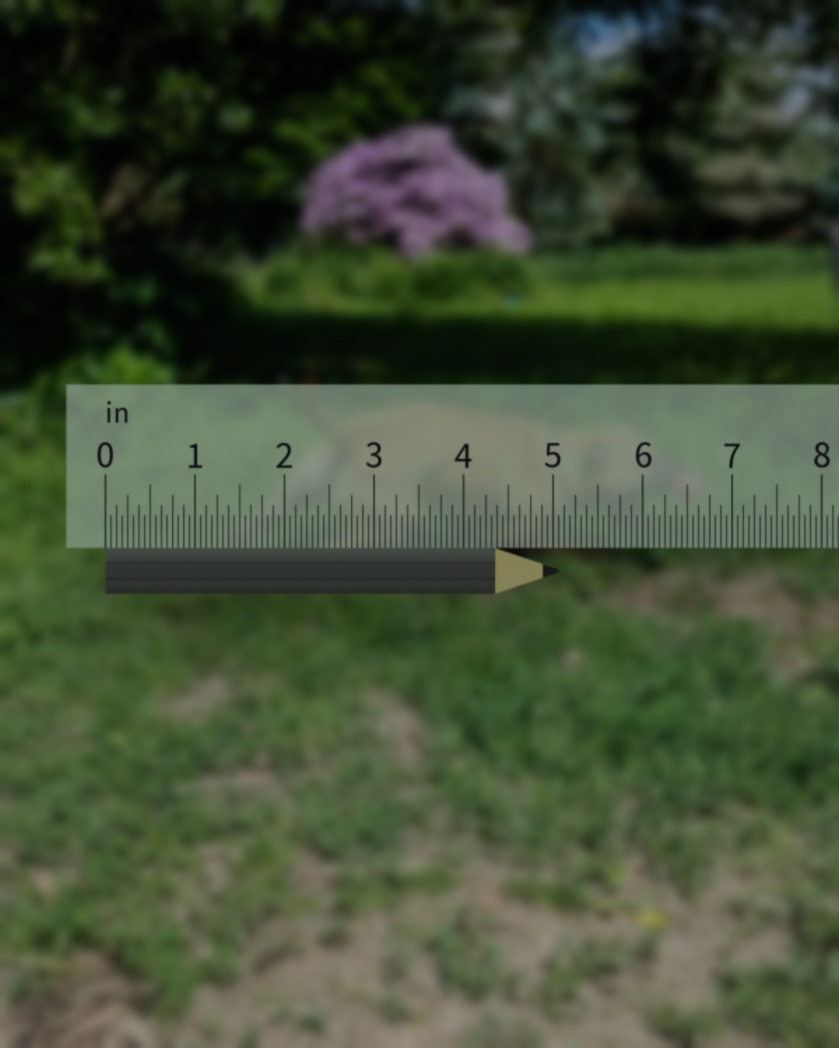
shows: 5.0625 in
